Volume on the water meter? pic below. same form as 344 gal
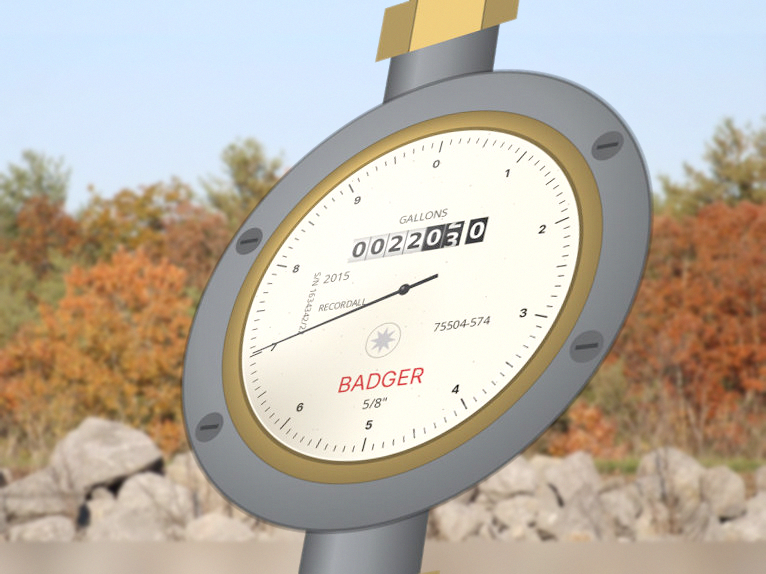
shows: 22027.0 gal
